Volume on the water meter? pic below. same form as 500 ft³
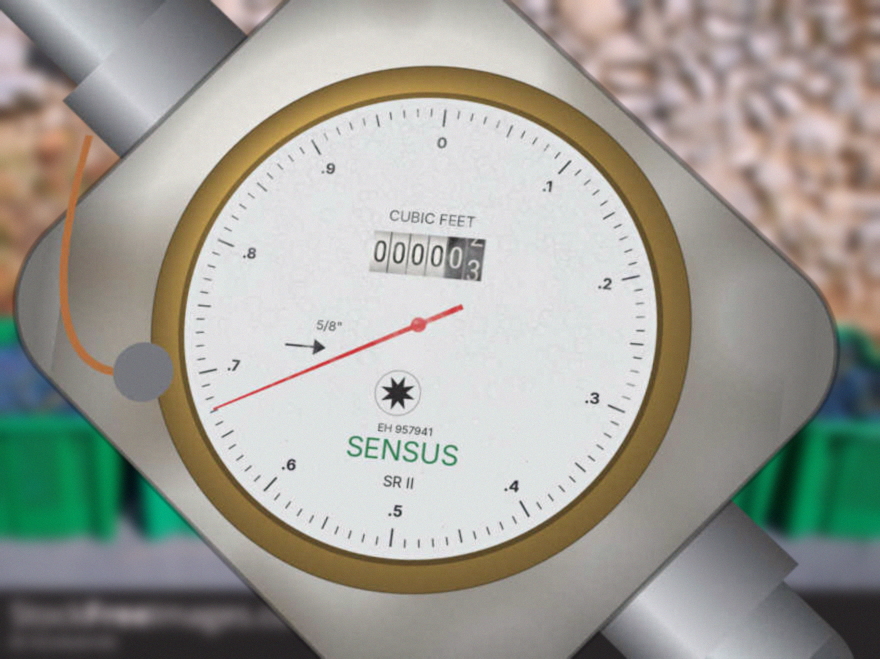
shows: 2.67 ft³
